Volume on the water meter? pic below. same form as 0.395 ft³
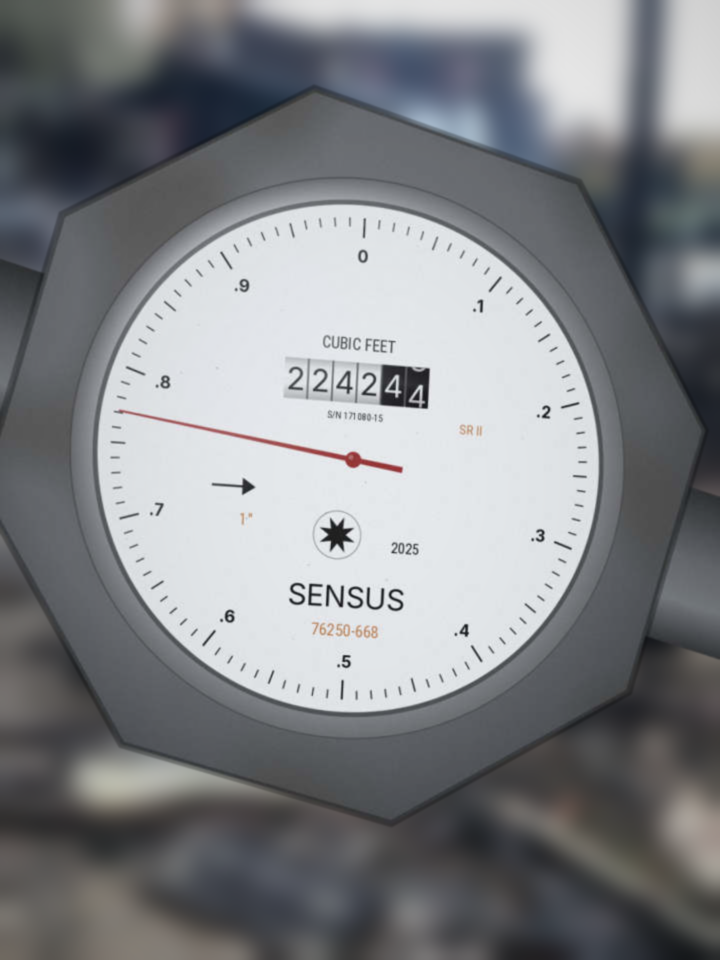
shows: 224243.77 ft³
